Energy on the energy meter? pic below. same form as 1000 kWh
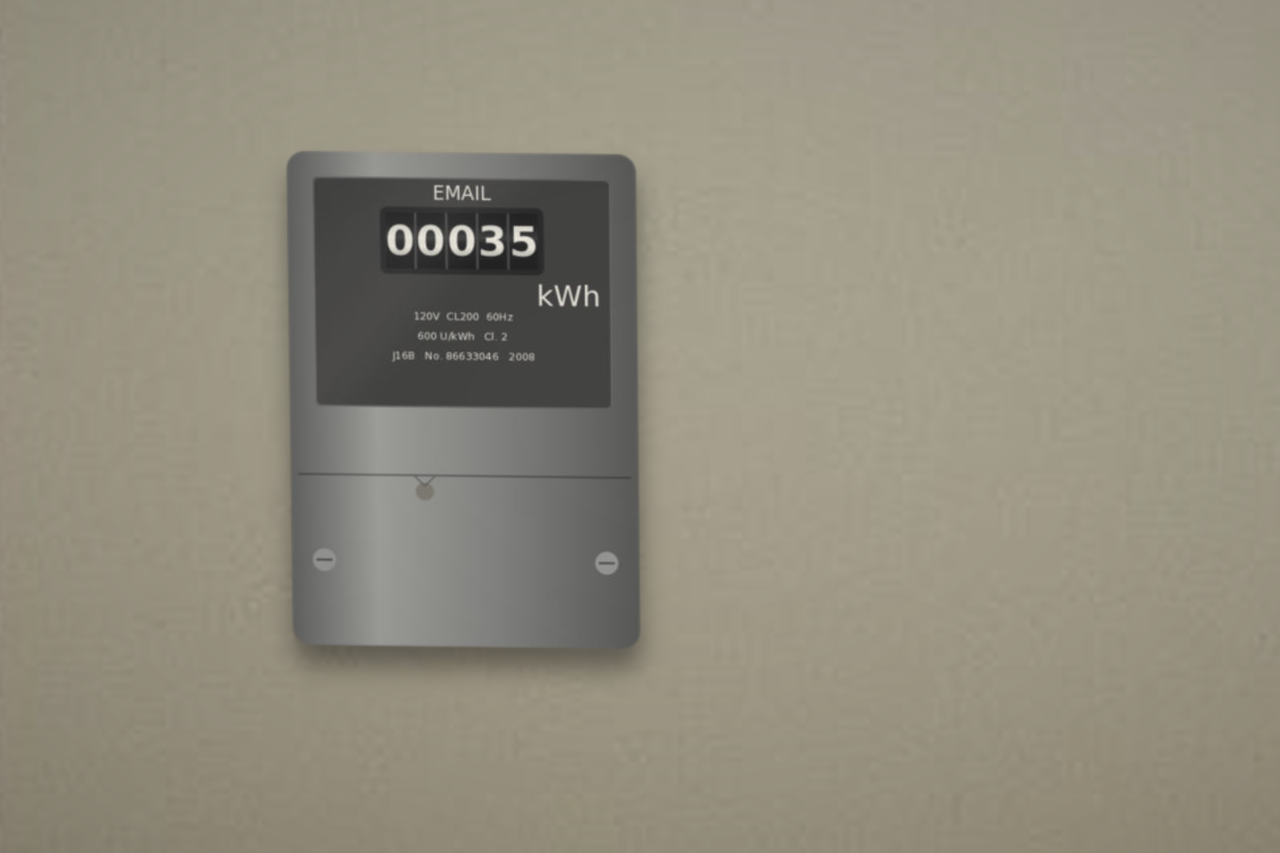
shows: 35 kWh
